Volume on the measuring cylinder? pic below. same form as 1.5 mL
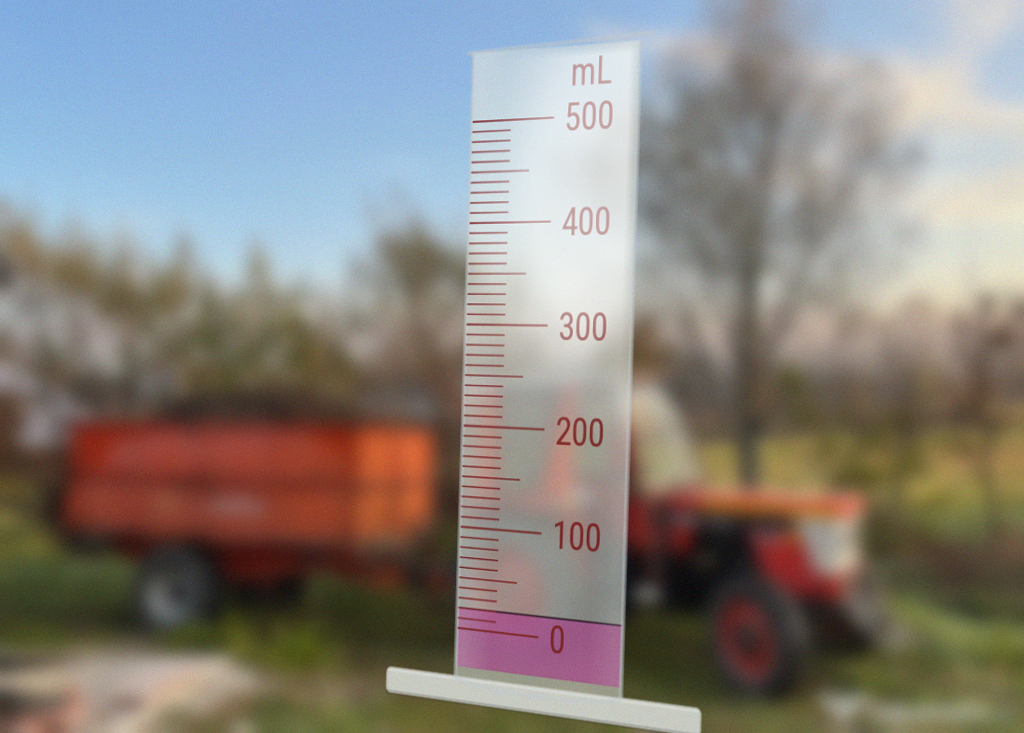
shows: 20 mL
